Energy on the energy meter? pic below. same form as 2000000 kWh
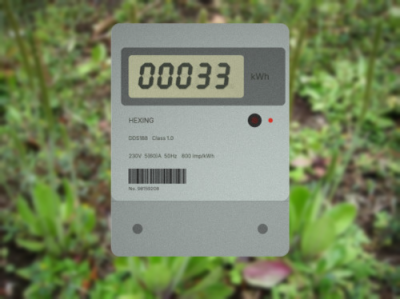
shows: 33 kWh
